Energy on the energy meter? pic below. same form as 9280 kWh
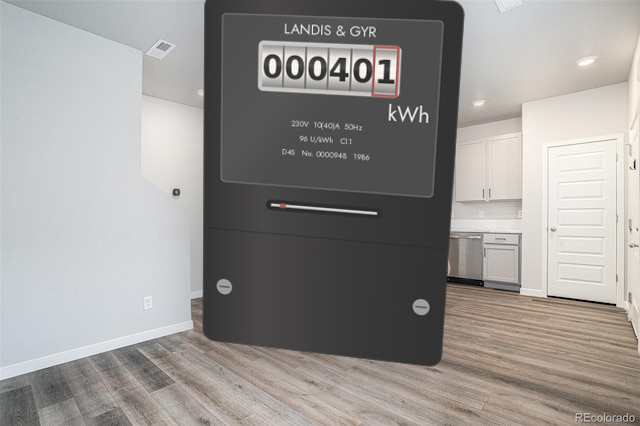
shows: 40.1 kWh
